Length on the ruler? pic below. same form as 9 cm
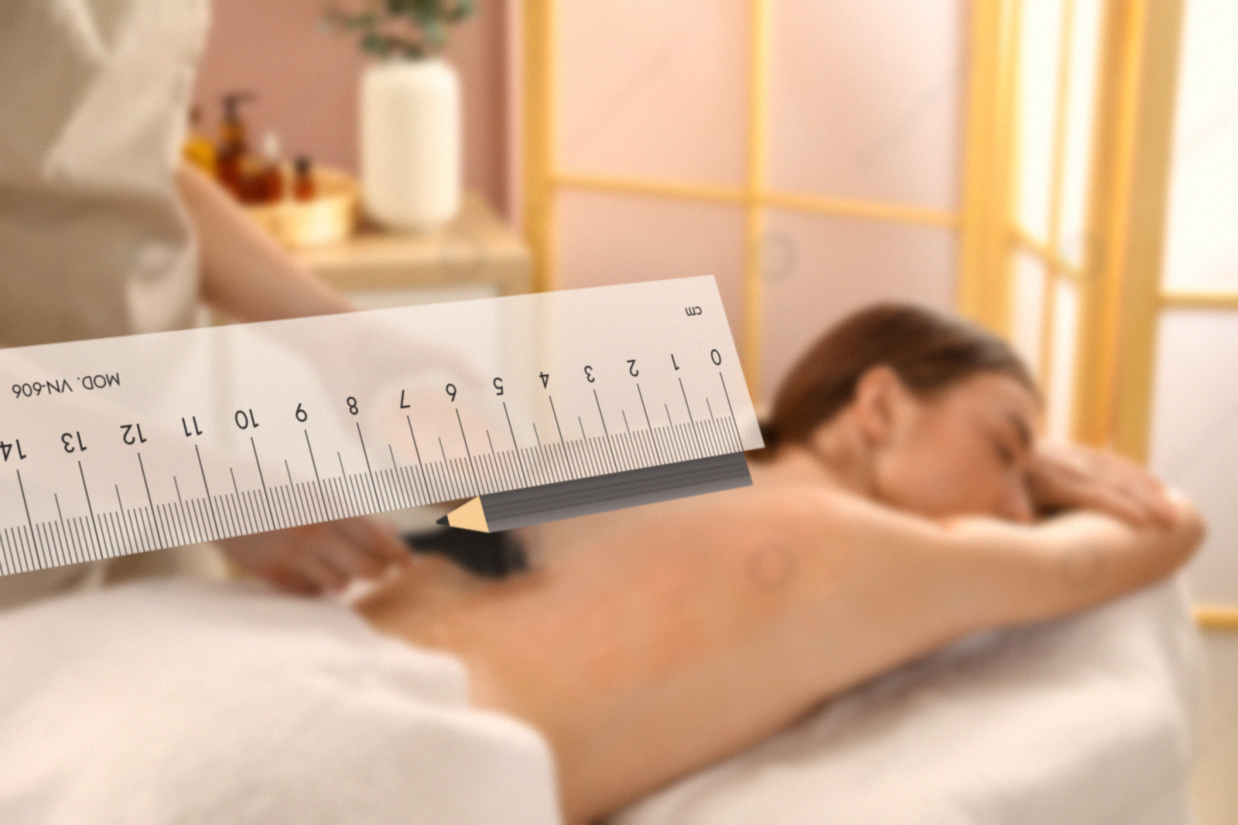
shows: 7 cm
